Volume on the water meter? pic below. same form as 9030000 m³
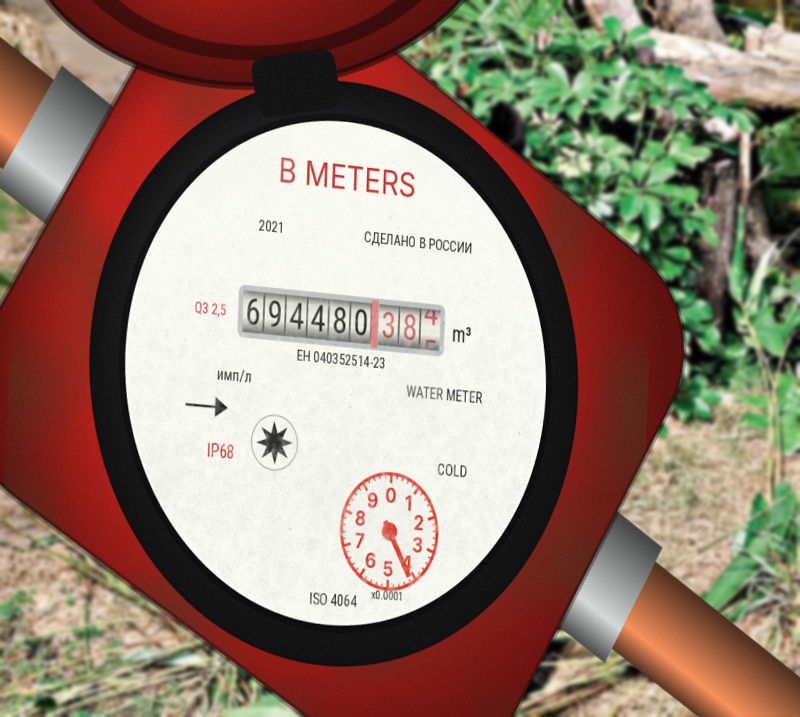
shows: 694480.3844 m³
